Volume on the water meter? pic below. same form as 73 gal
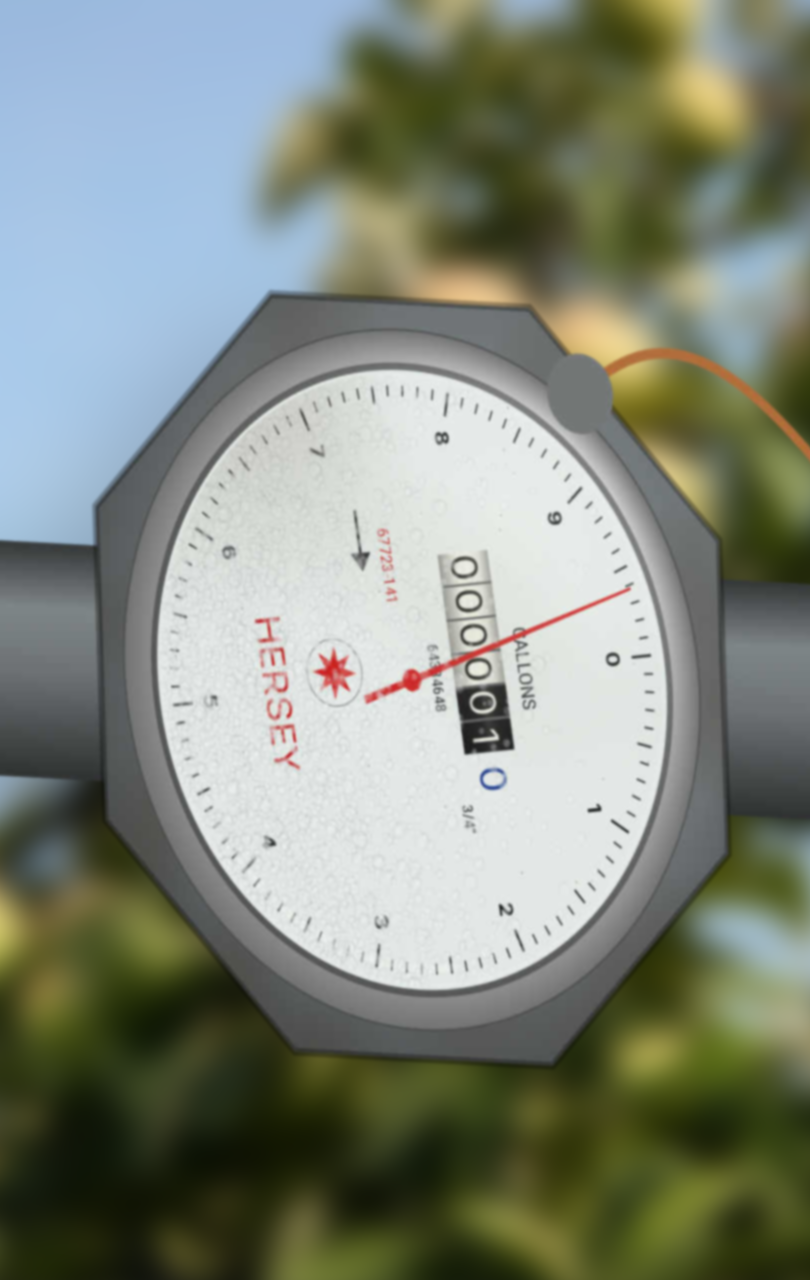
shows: 9.6 gal
